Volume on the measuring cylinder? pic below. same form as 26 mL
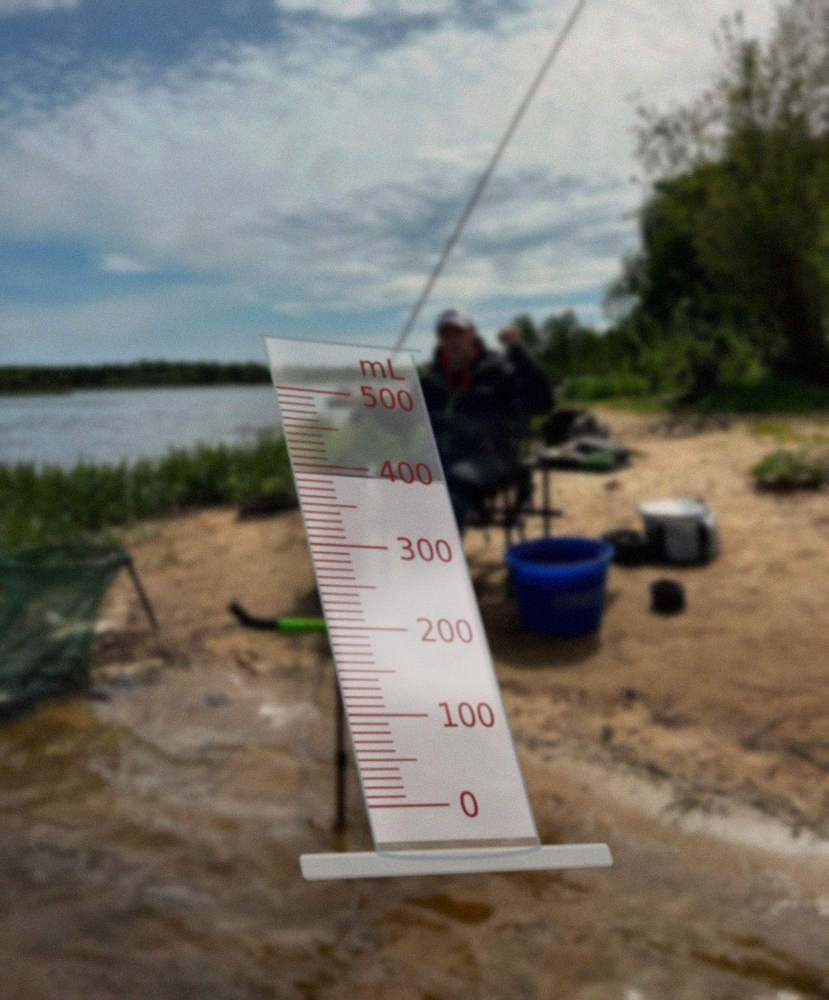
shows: 390 mL
